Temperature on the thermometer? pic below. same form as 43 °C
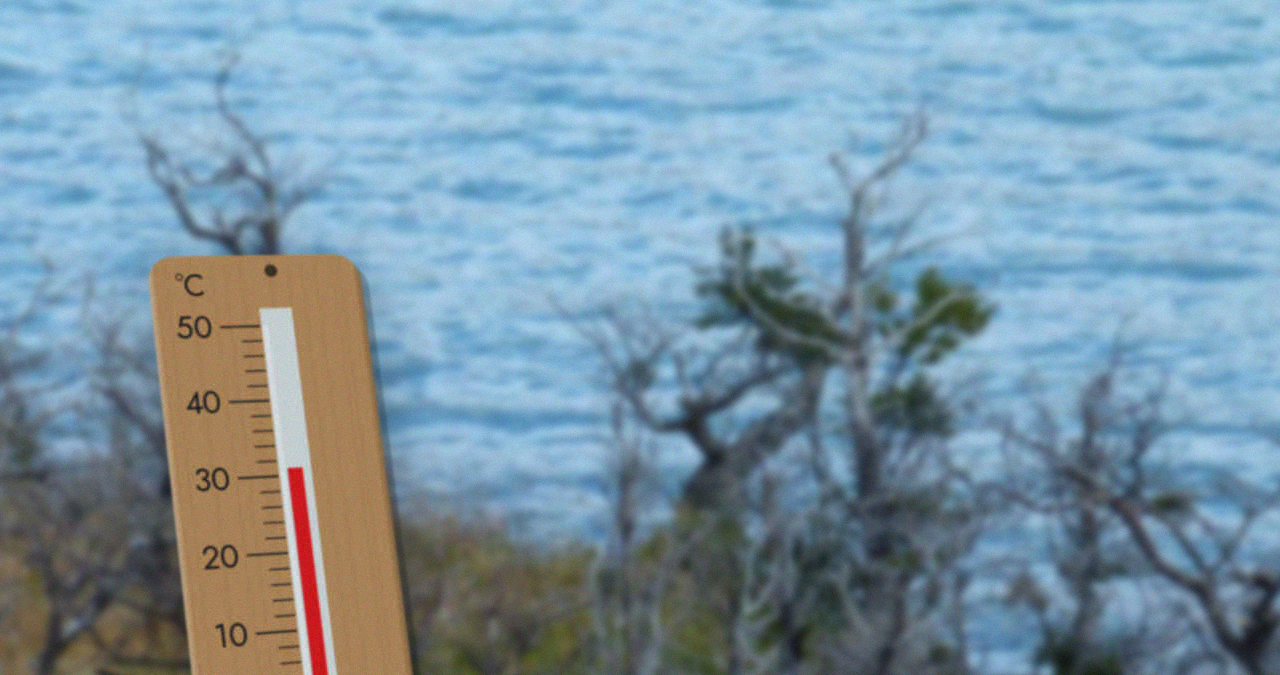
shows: 31 °C
